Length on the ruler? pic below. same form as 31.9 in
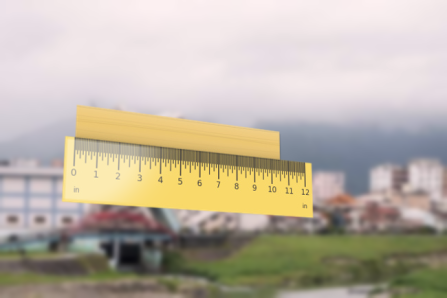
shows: 10.5 in
